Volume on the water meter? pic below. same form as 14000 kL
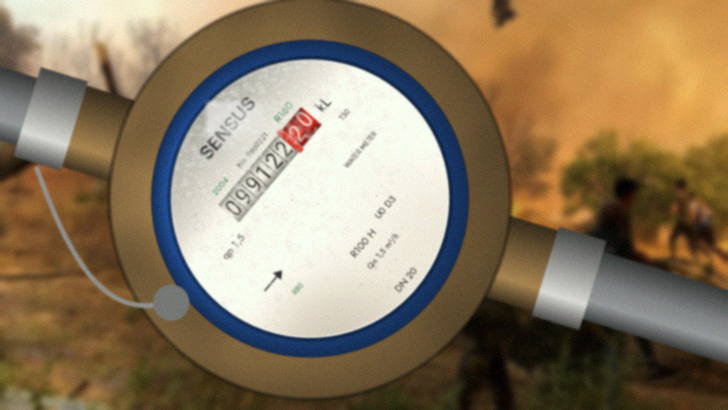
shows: 99122.20 kL
